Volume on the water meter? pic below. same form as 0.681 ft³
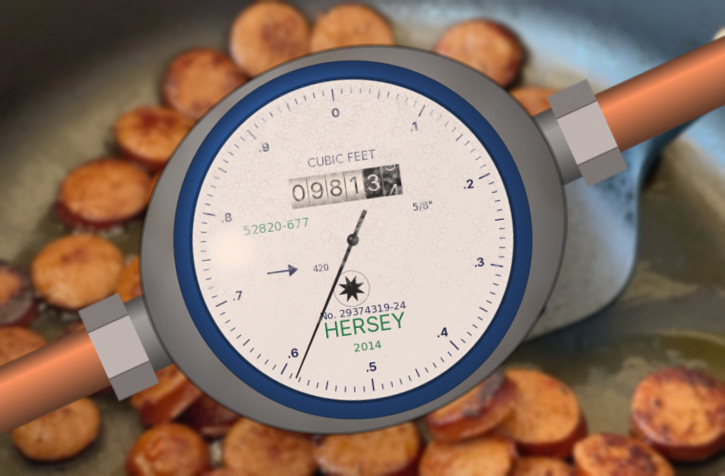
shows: 98133.58 ft³
